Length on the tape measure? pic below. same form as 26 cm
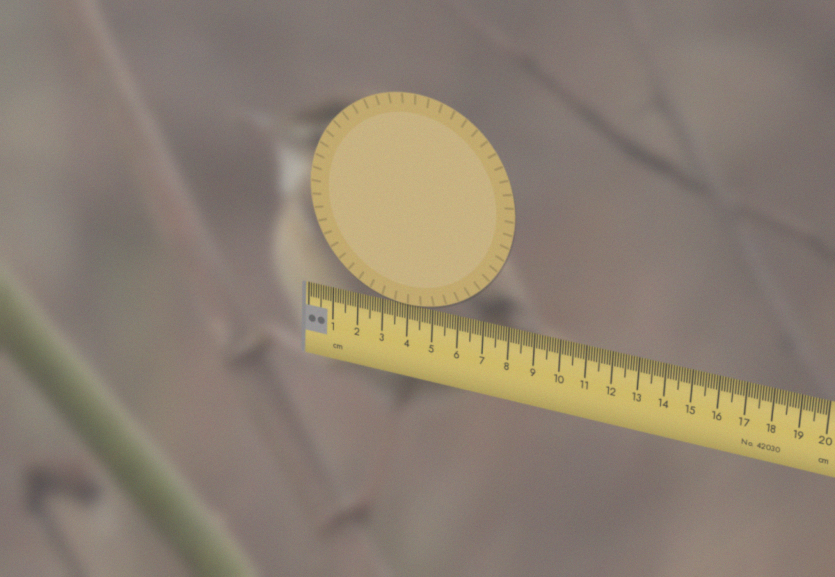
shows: 8 cm
